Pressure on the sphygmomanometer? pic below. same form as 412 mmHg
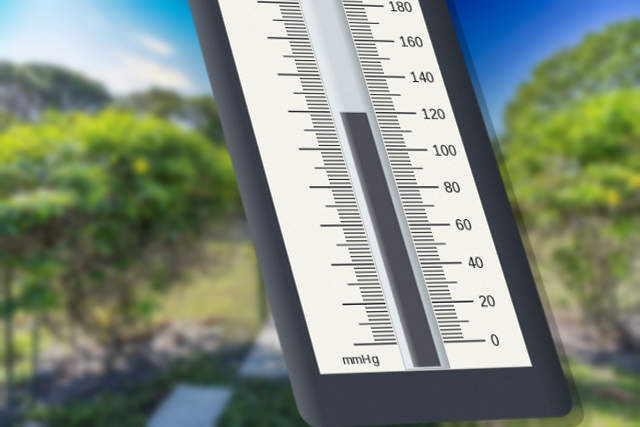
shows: 120 mmHg
